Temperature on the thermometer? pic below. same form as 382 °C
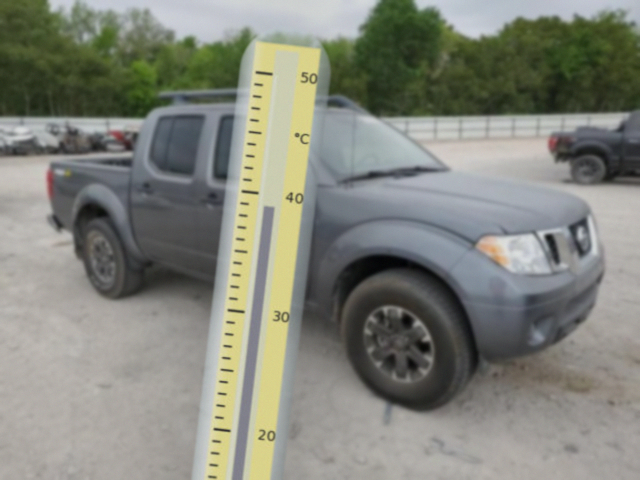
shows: 39 °C
